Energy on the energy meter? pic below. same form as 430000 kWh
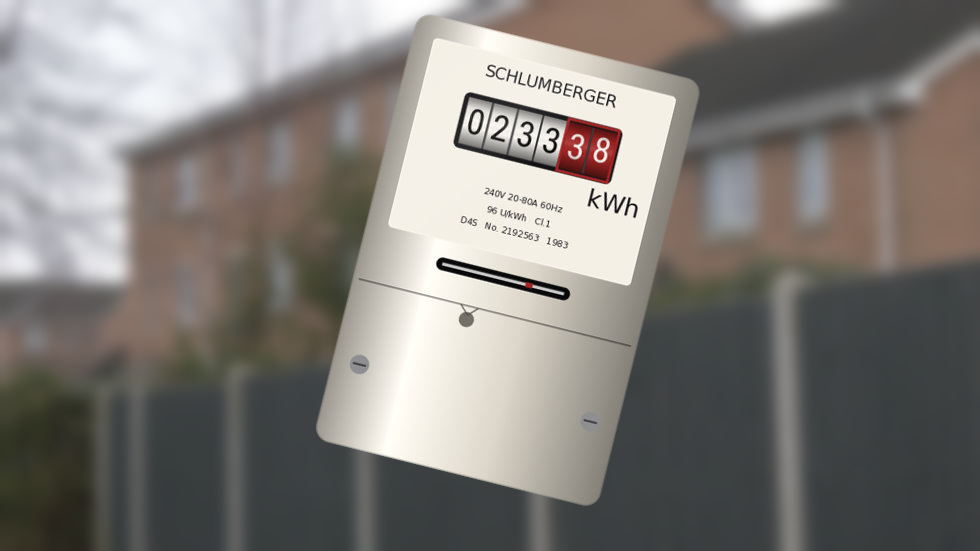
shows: 233.38 kWh
